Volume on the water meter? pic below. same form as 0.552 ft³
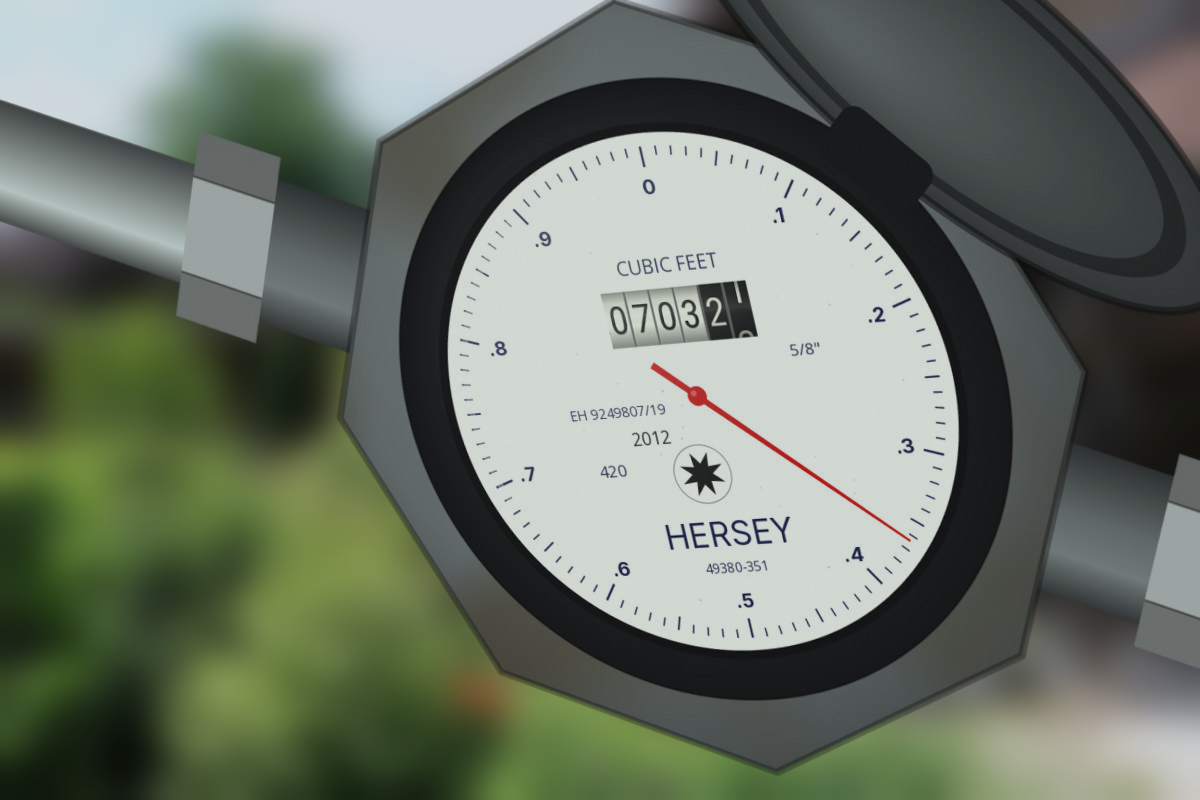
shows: 70321.36 ft³
